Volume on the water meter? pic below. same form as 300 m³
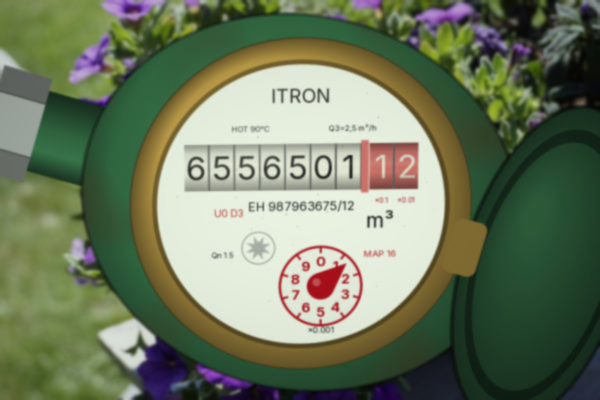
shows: 6556501.121 m³
